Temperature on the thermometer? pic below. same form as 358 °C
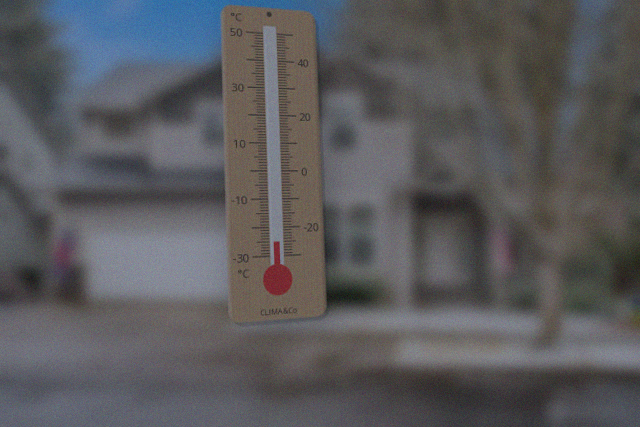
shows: -25 °C
